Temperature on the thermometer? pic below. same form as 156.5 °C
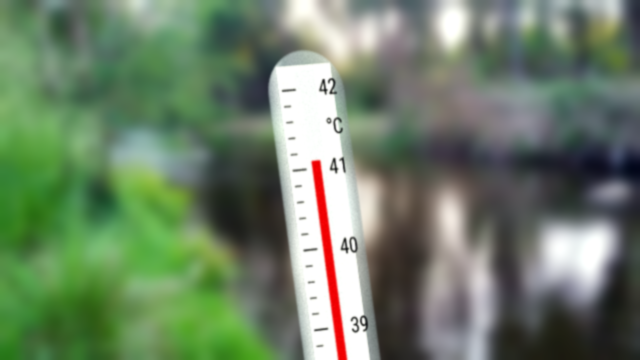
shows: 41.1 °C
